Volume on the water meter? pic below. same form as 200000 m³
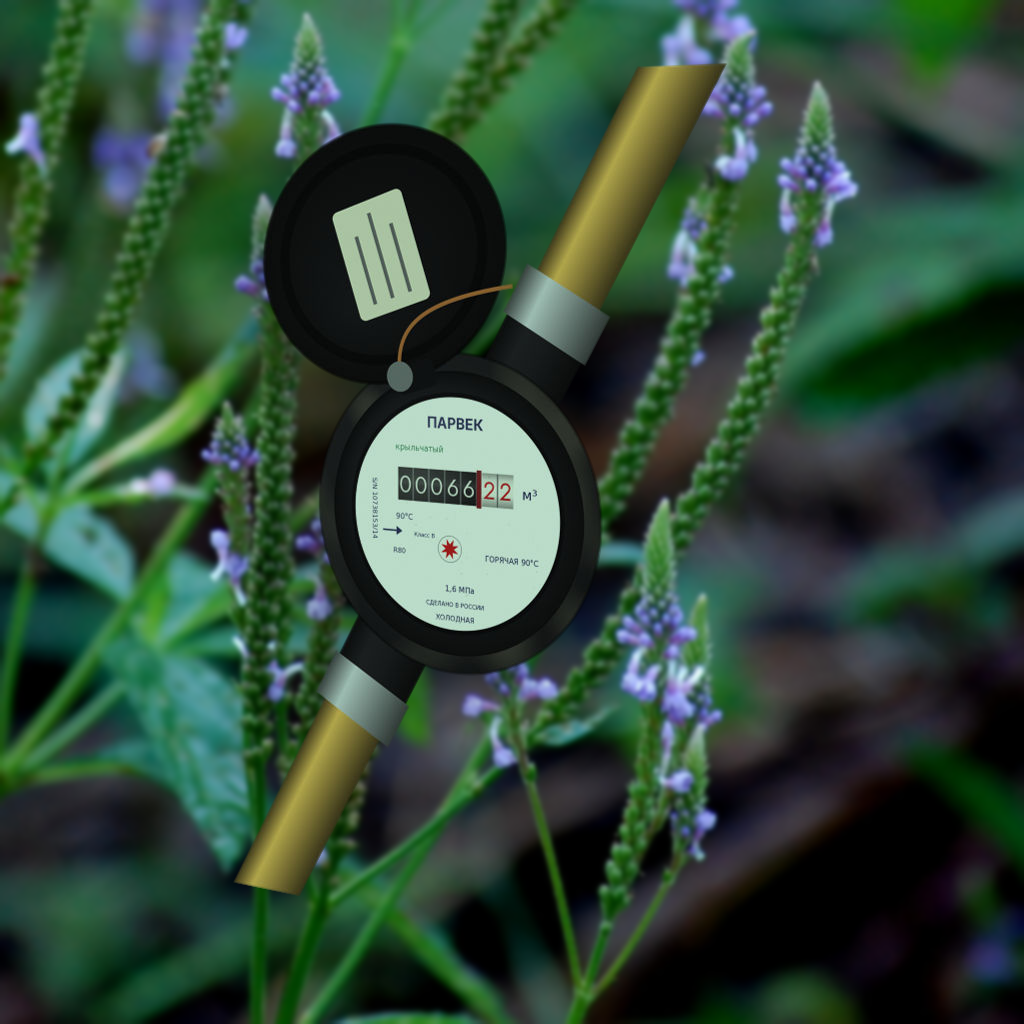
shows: 66.22 m³
